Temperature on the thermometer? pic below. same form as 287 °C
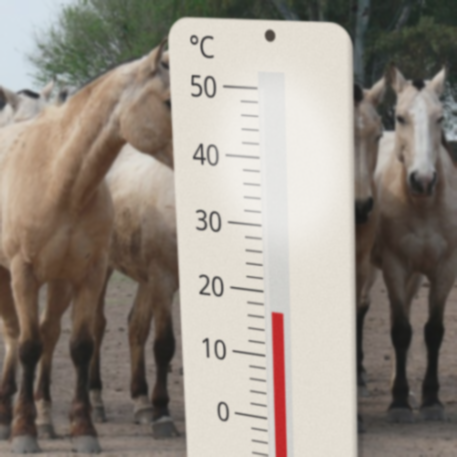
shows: 17 °C
